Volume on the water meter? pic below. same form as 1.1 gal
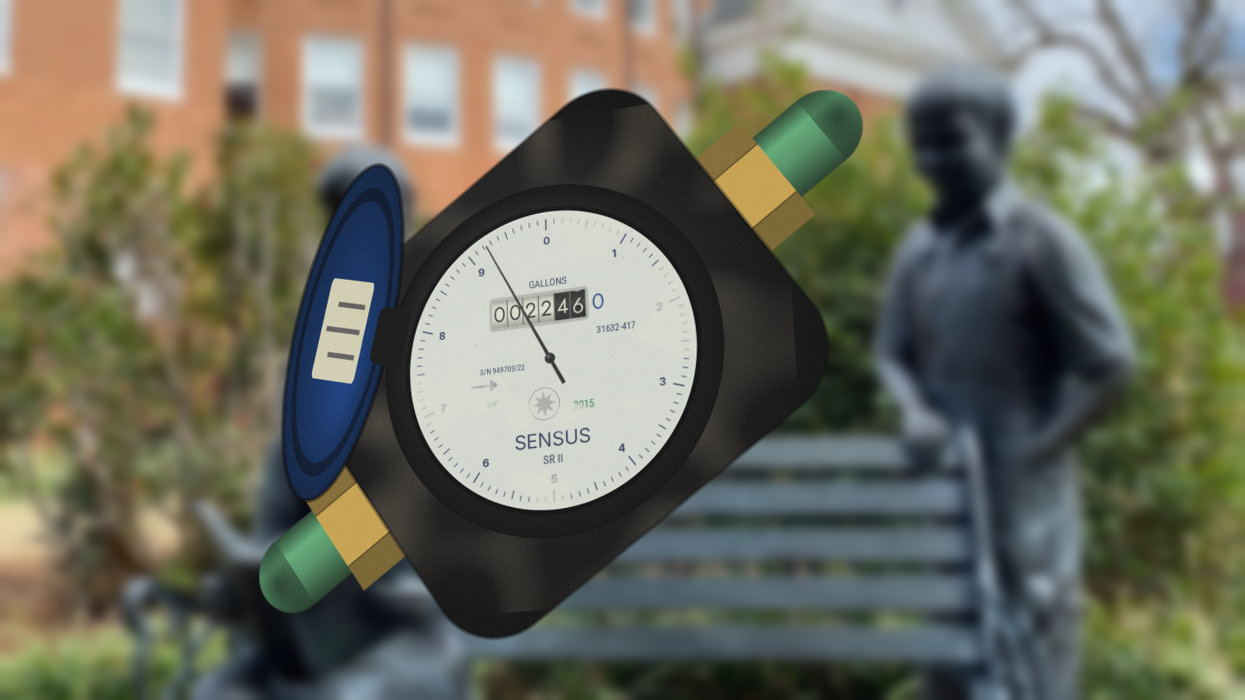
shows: 22459.2 gal
